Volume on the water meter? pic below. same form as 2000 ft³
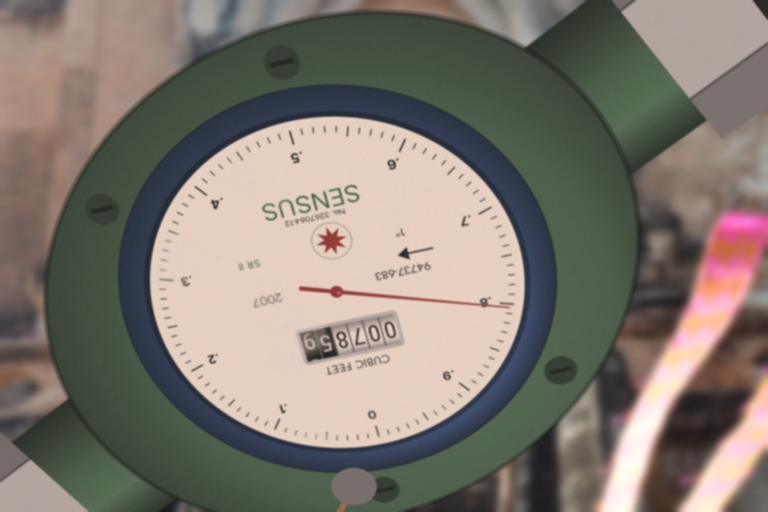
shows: 7858.80 ft³
